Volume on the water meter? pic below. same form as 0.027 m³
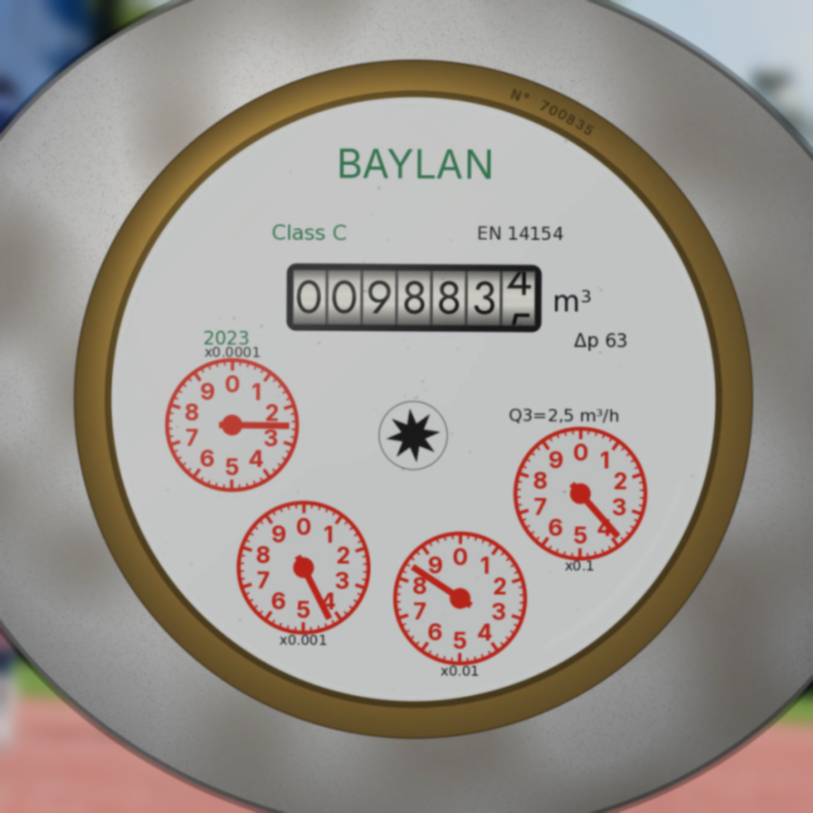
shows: 98834.3842 m³
